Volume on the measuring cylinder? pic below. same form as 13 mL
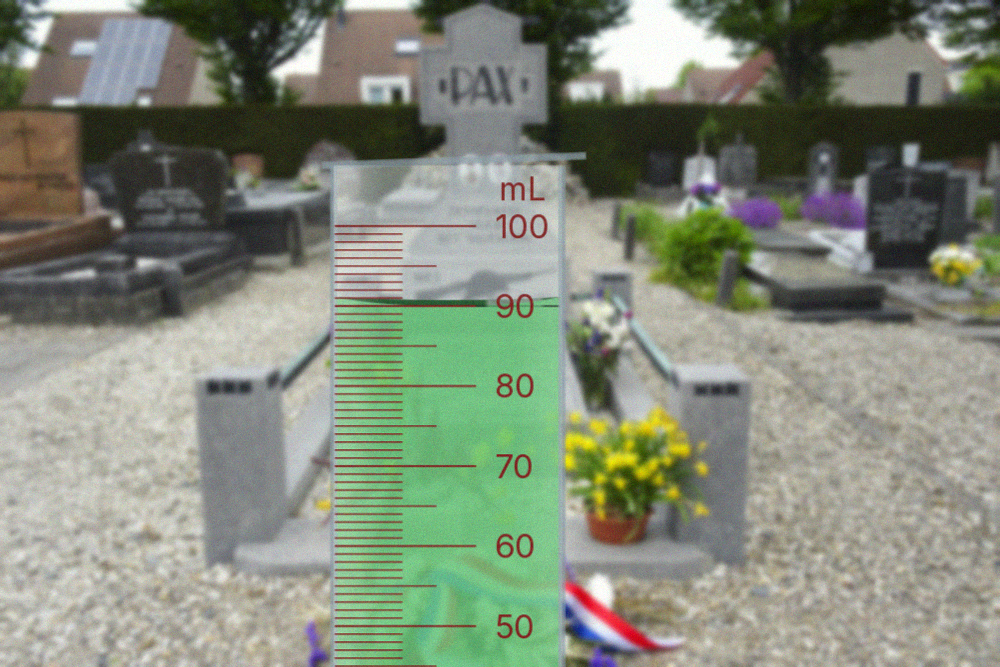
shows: 90 mL
